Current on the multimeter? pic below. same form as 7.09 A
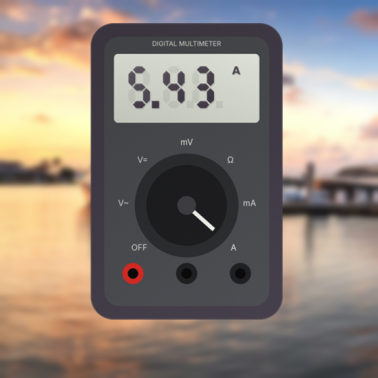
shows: 5.43 A
